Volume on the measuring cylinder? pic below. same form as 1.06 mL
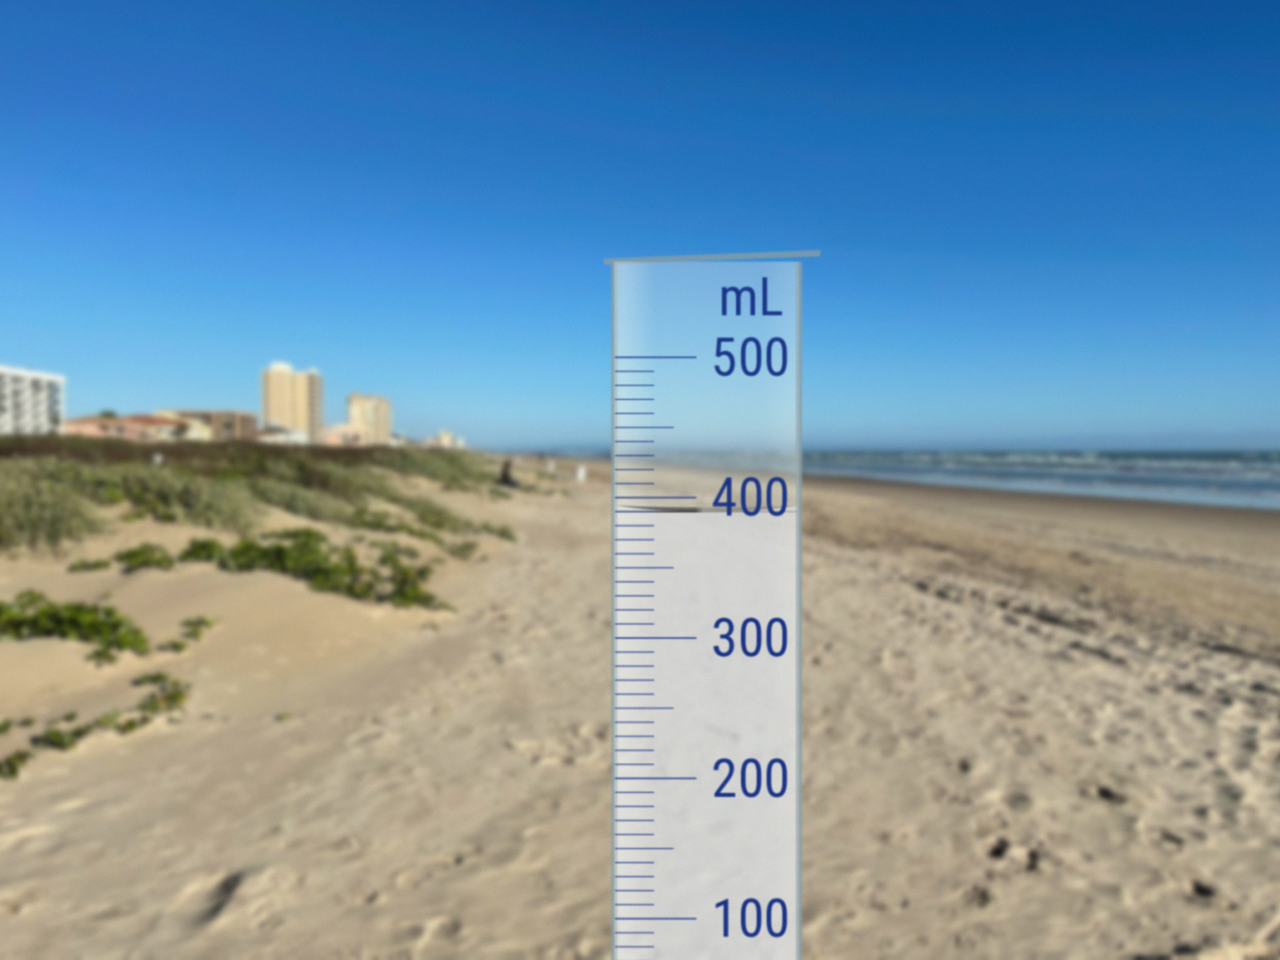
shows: 390 mL
